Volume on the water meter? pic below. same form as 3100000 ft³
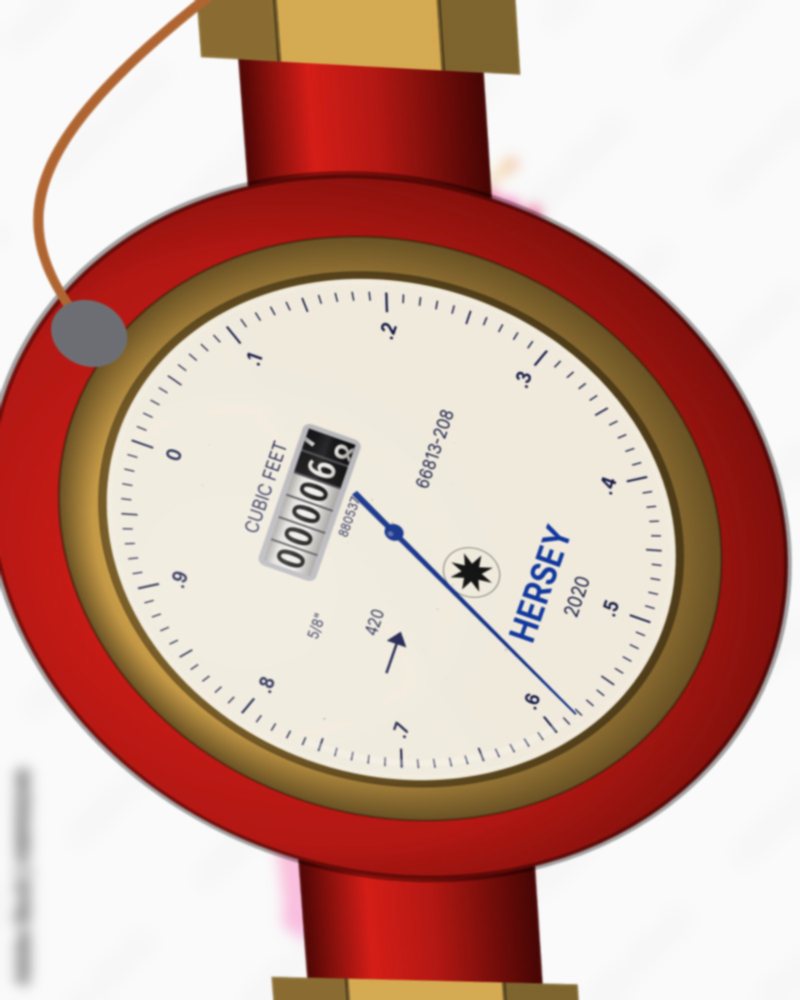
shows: 67.58 ft³
